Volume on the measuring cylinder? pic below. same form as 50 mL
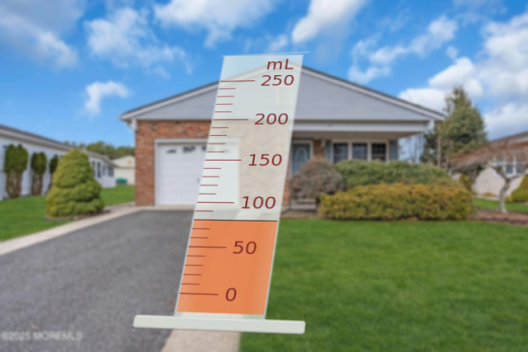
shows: 80 mL
